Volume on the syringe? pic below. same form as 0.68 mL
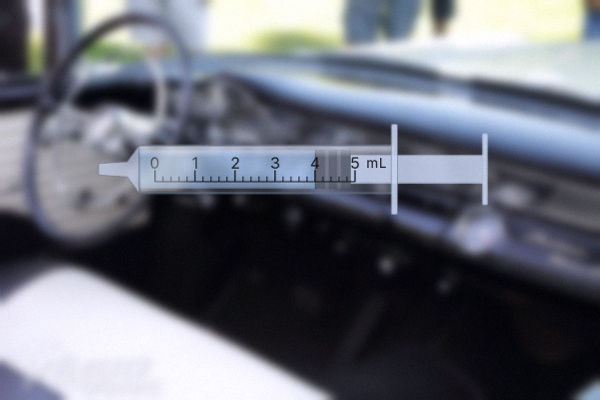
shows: 4 mL
